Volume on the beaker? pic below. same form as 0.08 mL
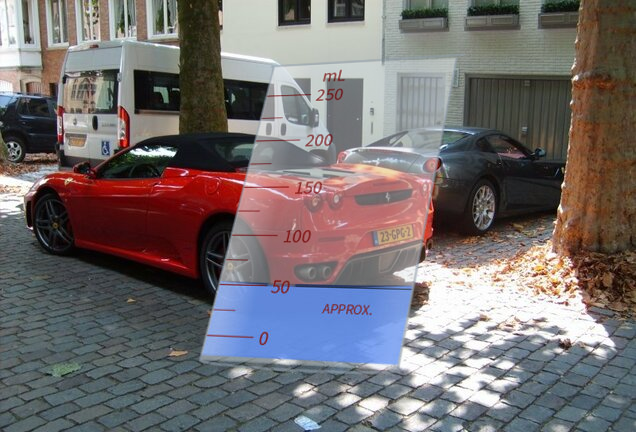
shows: 50 mL
